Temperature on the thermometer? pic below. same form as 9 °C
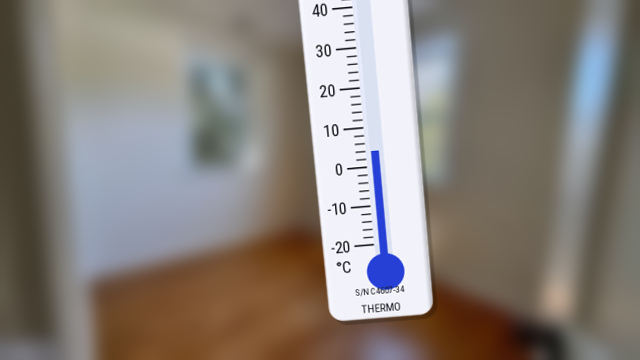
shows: 4 °C
